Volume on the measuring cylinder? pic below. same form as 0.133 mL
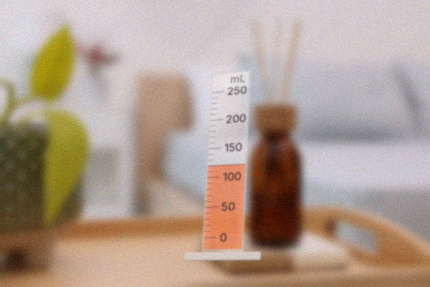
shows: 120 mL
